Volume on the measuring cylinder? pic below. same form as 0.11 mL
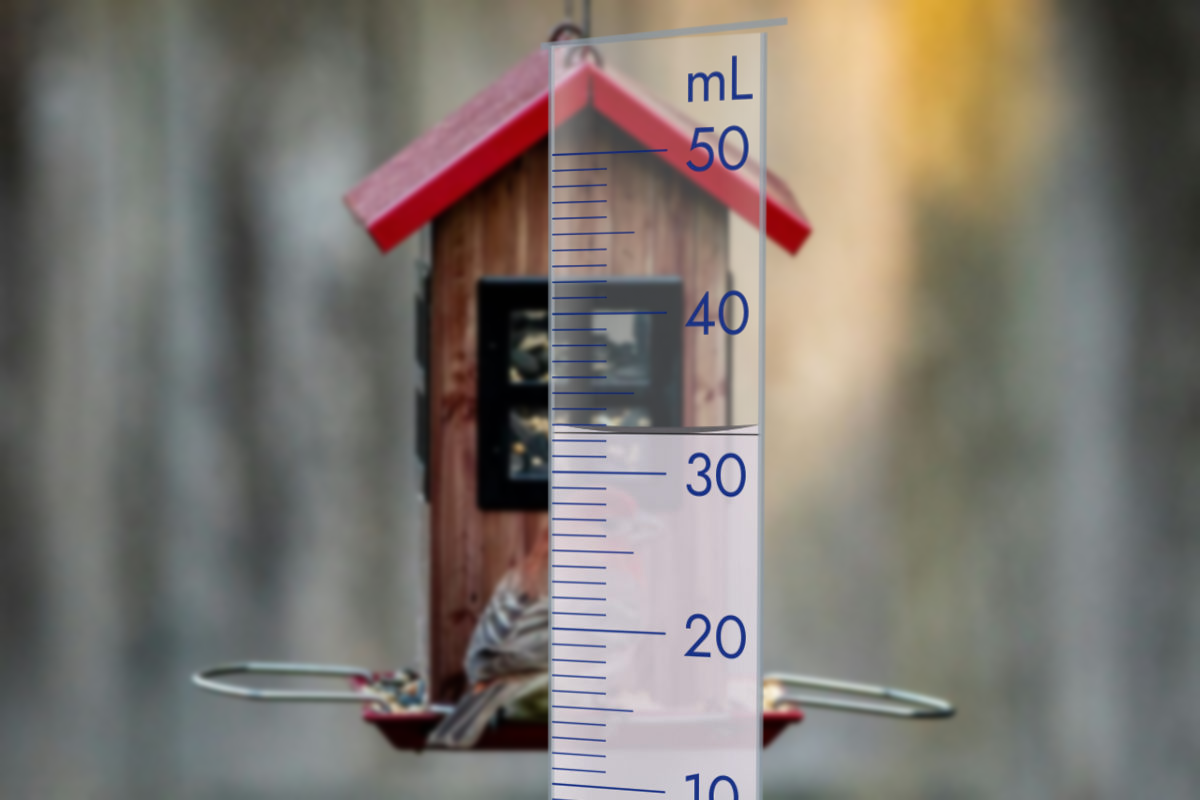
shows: 32.5 mL
